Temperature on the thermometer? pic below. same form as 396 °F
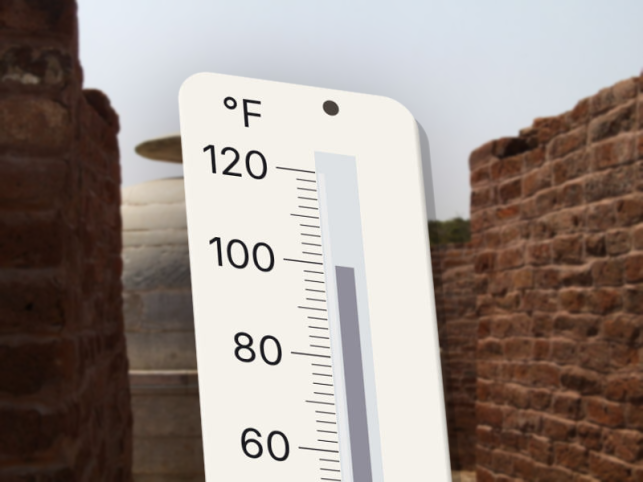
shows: 100 °F
